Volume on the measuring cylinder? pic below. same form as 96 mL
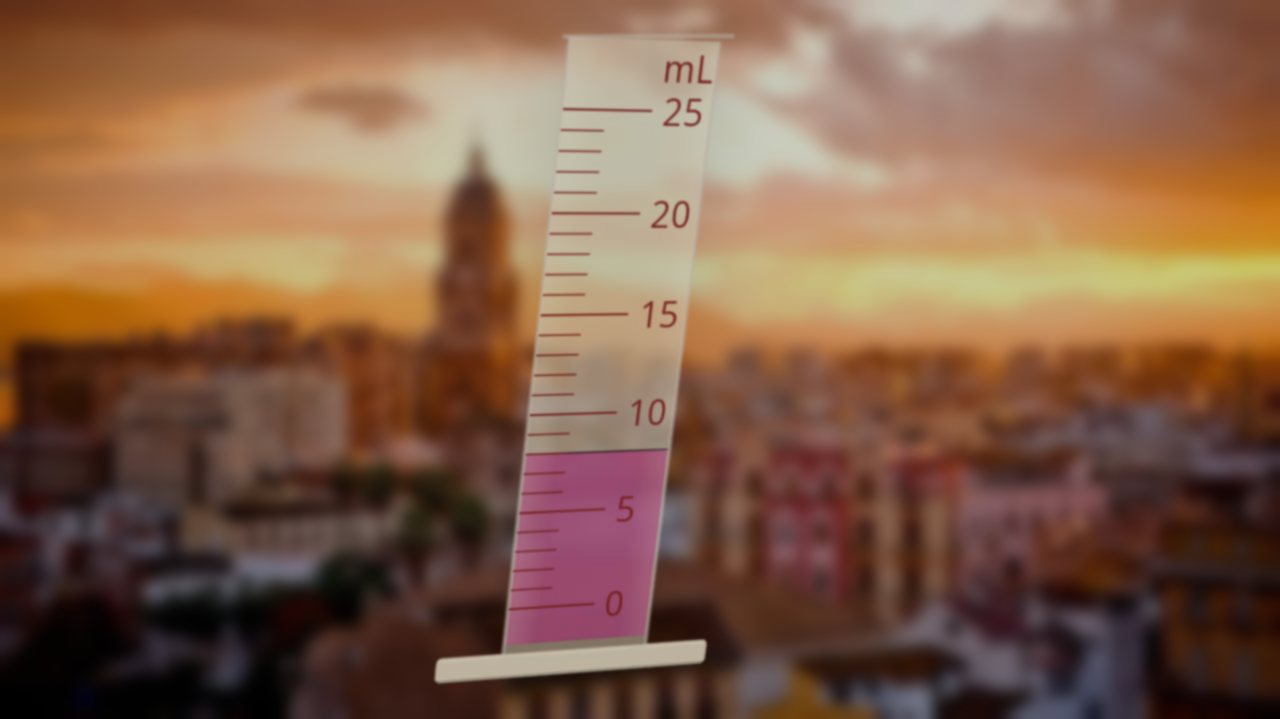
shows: 8 mL
